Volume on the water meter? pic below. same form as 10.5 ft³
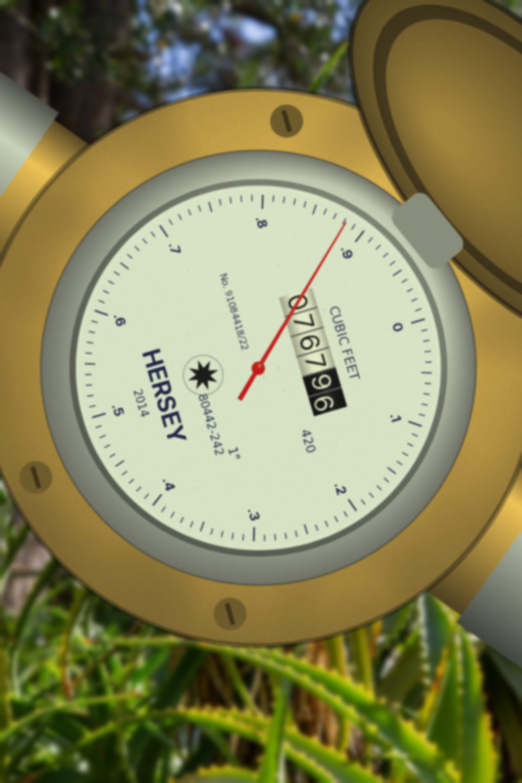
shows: 76795.88 ft³
